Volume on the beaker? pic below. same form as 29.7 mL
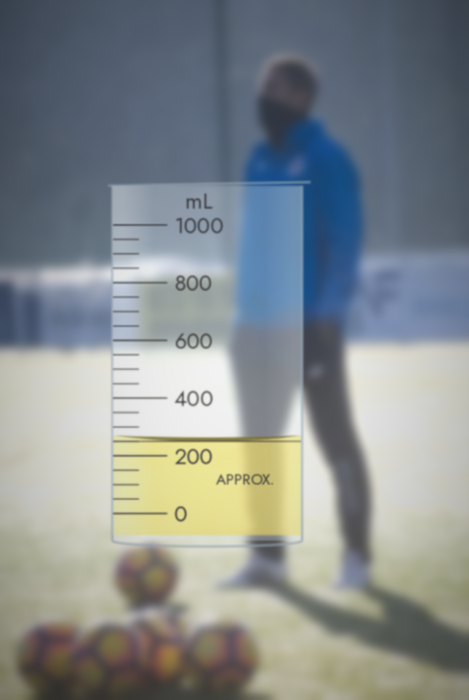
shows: 250 mL
